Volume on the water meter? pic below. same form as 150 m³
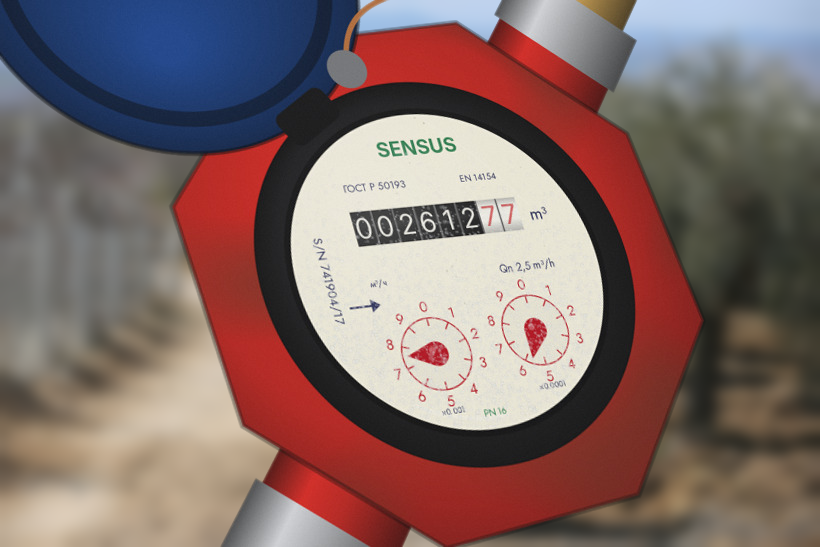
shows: 2612.7775 m³
